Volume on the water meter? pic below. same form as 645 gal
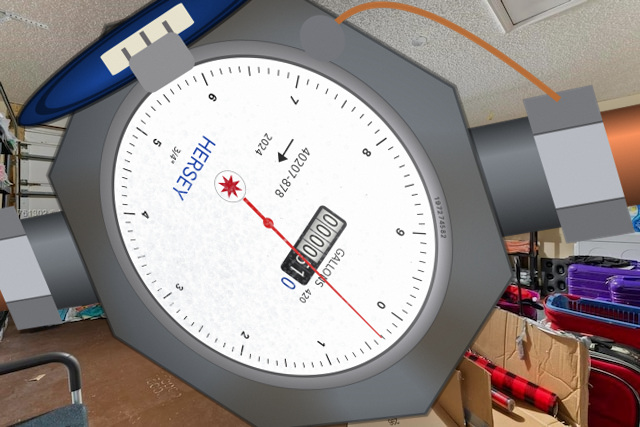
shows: 510.3 gal
